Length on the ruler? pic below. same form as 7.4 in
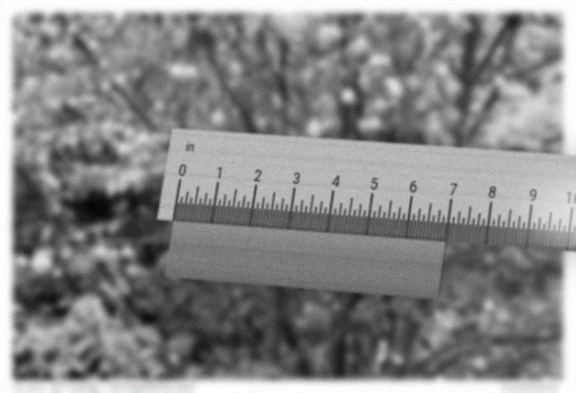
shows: 7 in
